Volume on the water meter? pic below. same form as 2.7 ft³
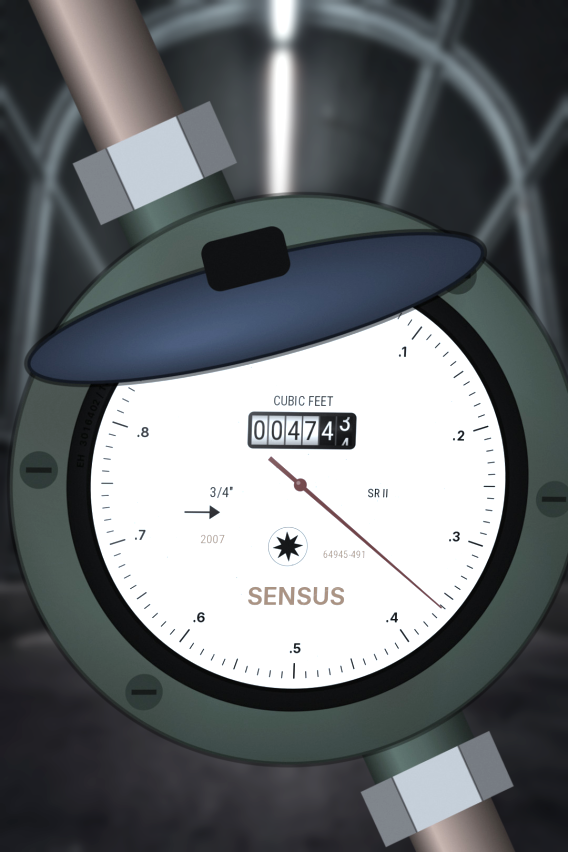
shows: 4743.36 ft³
